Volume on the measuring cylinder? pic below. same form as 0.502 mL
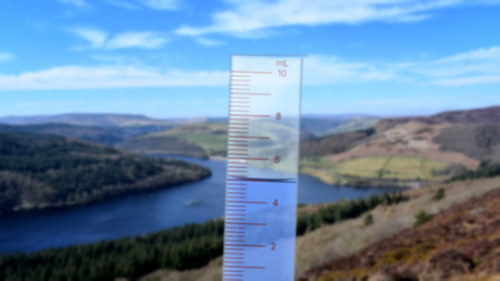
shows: 5 mL
